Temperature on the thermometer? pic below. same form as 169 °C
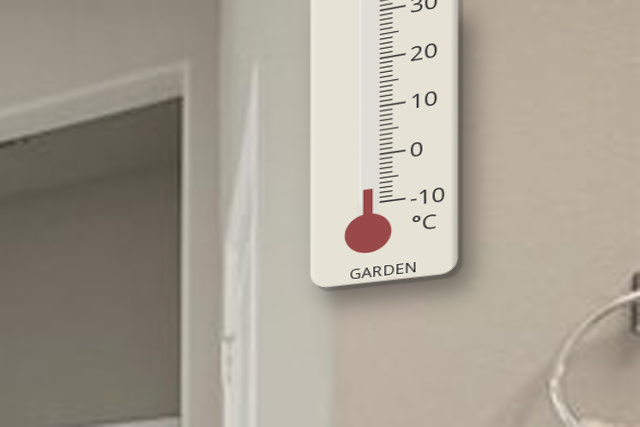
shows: -7 °C
